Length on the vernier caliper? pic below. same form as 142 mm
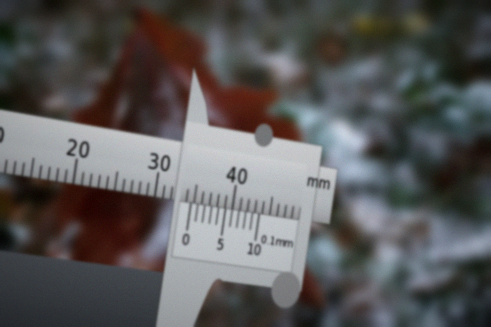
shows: 34.6 mm
